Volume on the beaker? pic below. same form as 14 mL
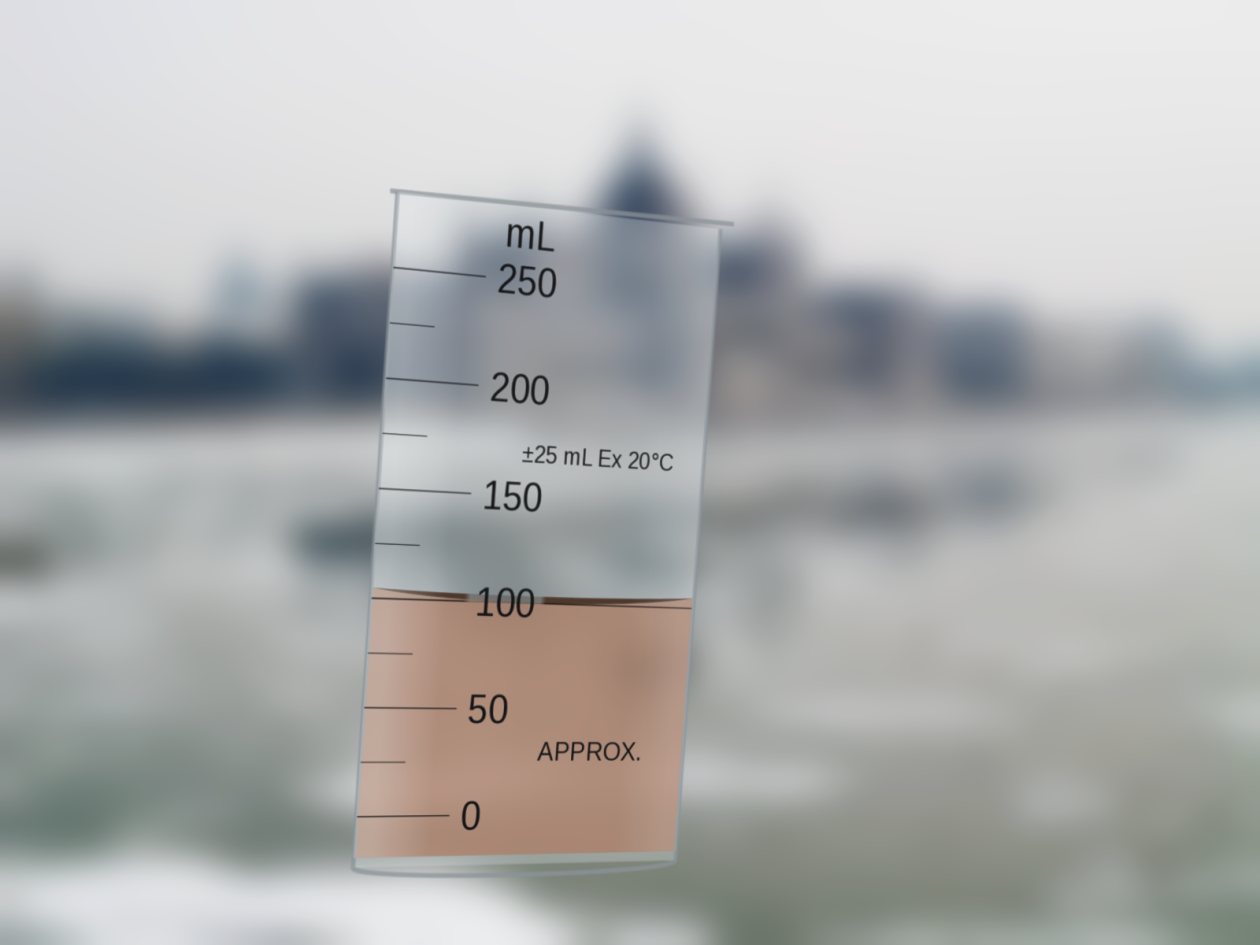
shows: 100 mL
